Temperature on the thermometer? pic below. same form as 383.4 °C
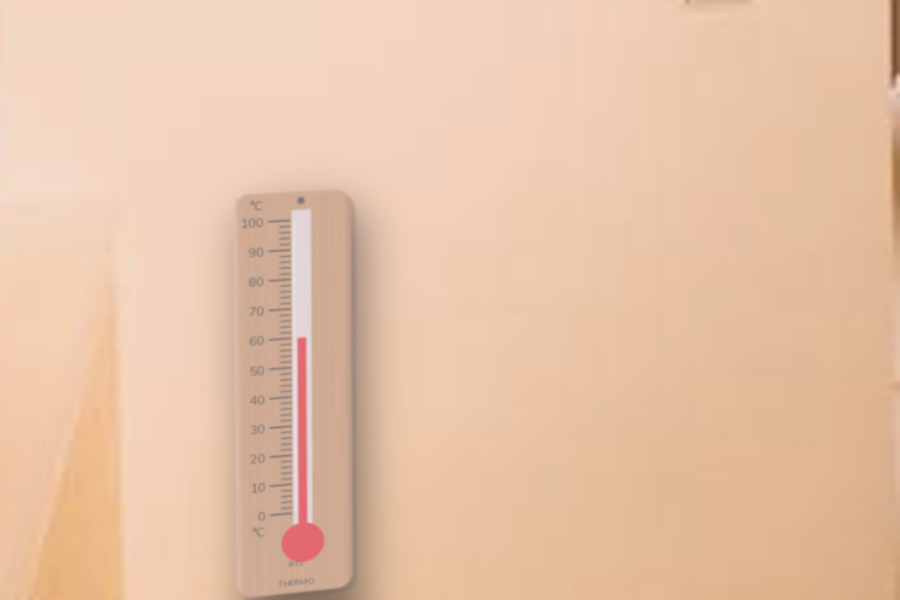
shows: 60 °C
